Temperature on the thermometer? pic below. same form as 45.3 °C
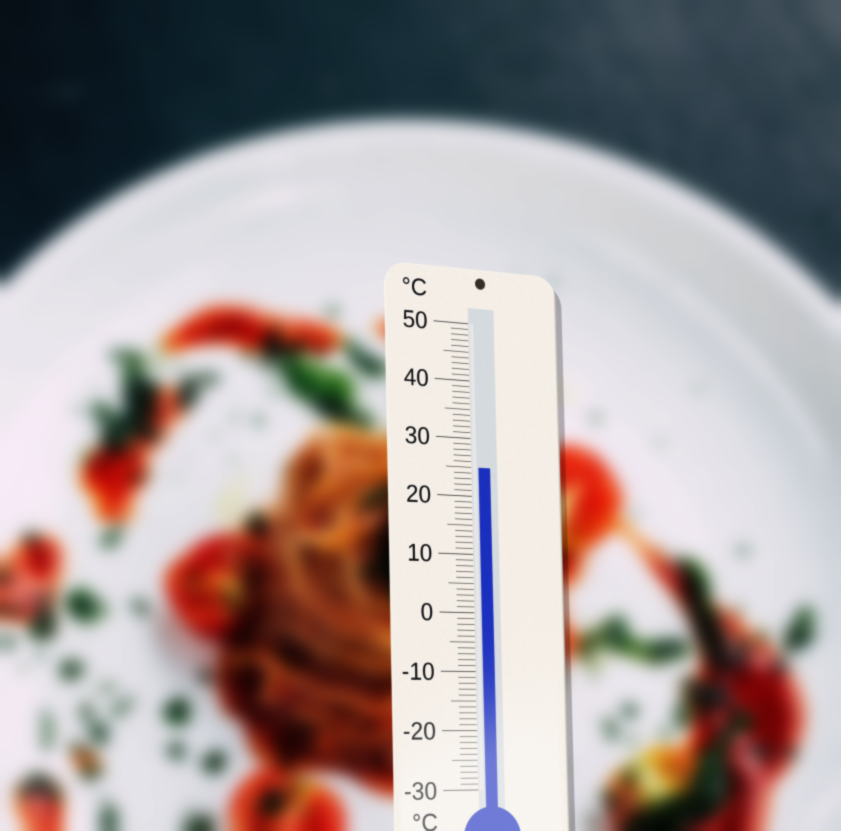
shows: 25 °C
